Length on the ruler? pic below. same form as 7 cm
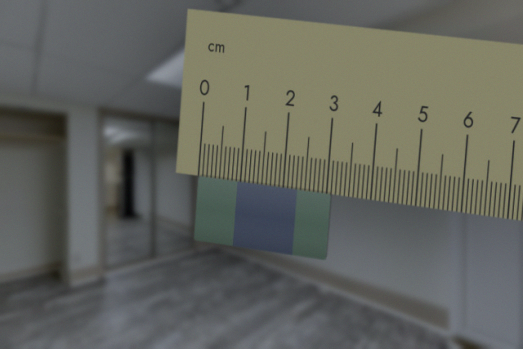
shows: 3.1 cm
